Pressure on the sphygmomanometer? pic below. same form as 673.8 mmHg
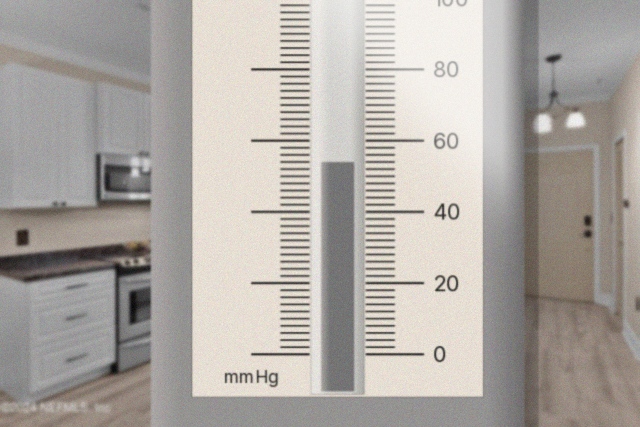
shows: 54 mmHg
